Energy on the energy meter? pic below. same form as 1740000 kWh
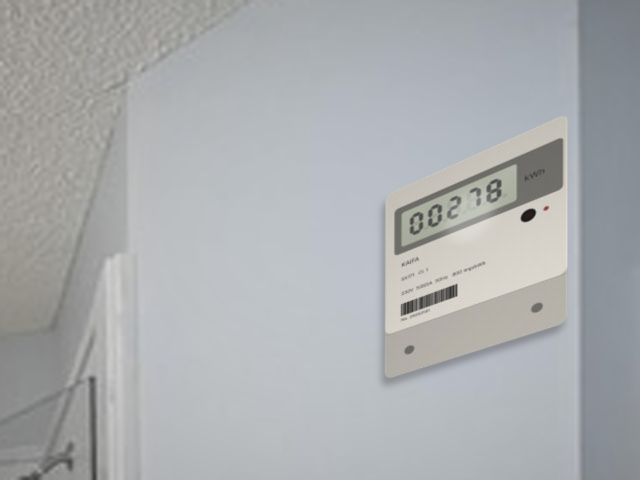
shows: 278 kWh
